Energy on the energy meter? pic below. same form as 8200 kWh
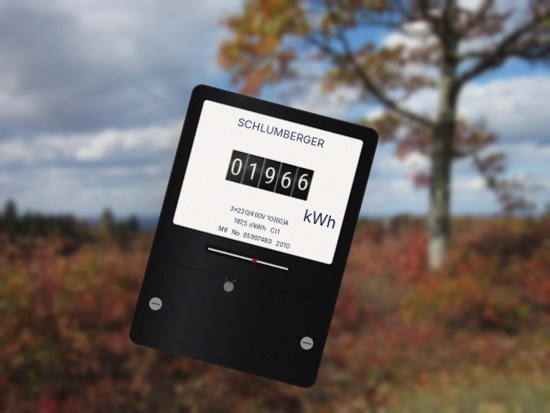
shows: 1966 kWh
